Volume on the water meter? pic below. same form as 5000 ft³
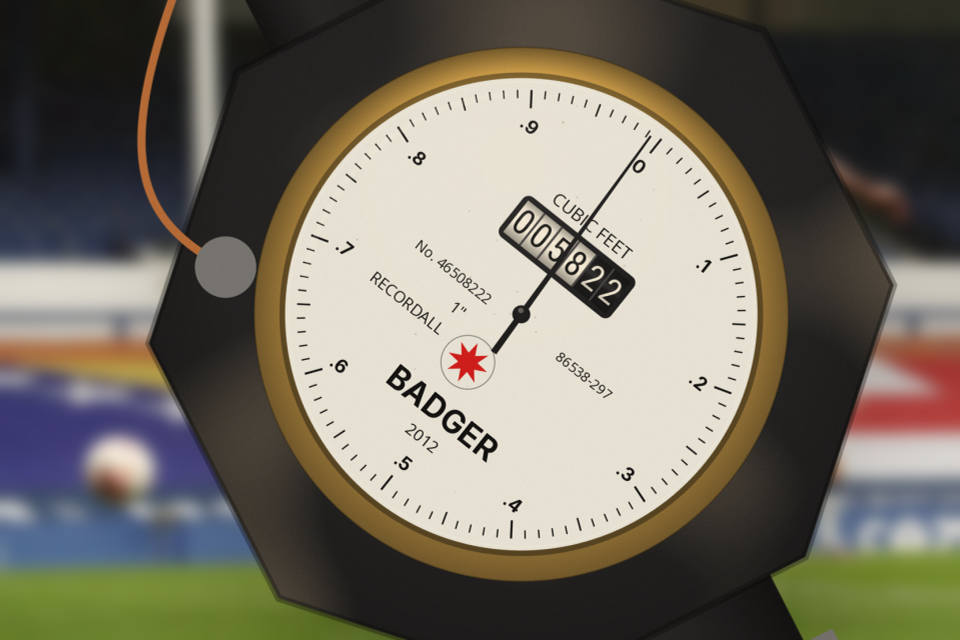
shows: 5821.99 ft³
